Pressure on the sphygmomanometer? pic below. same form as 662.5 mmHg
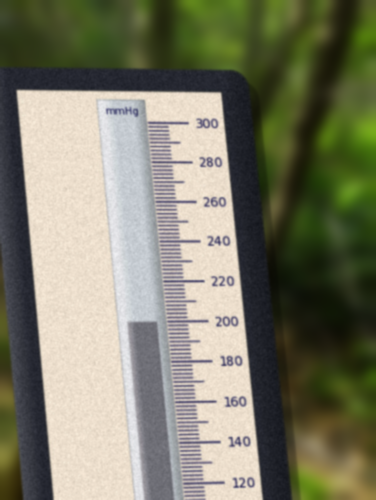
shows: 200 mmHg
